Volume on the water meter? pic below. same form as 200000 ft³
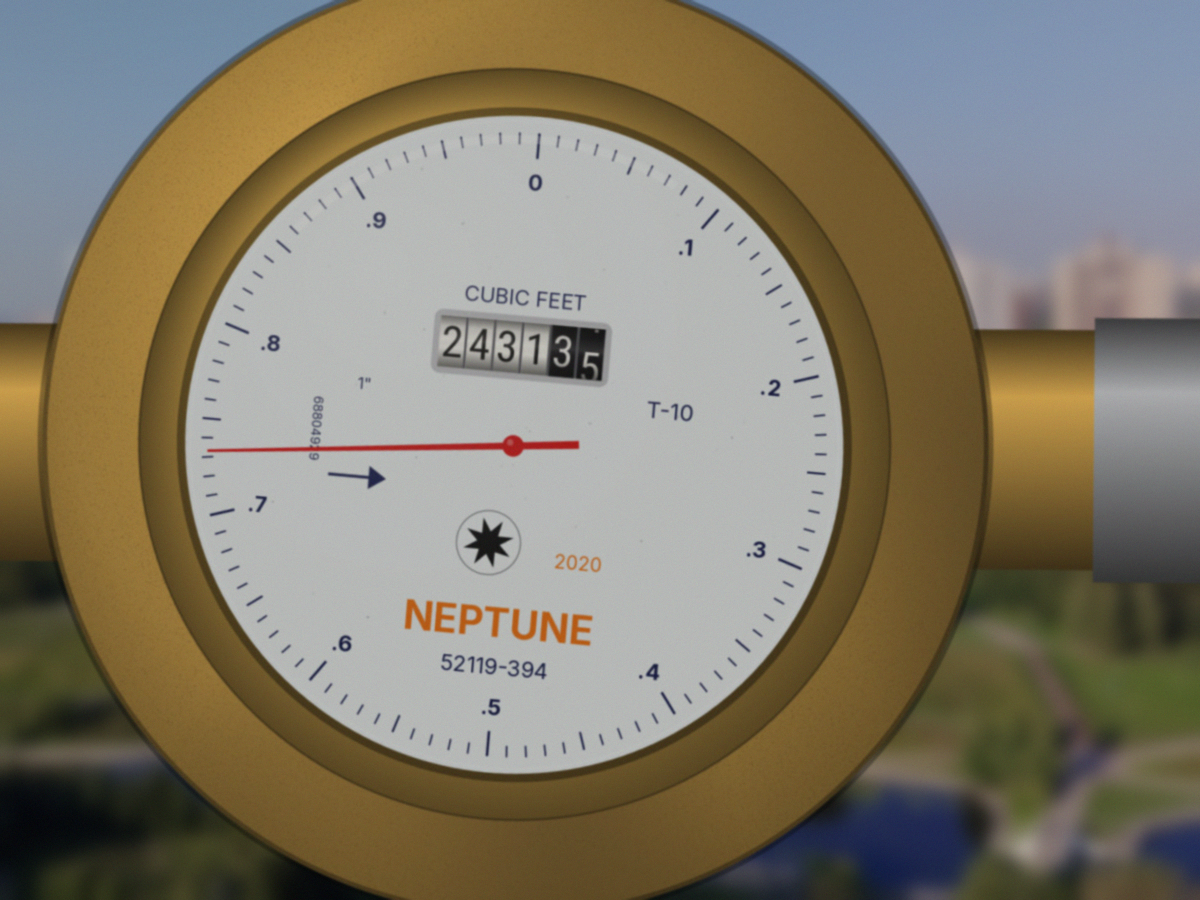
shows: 243134.73 ft³
